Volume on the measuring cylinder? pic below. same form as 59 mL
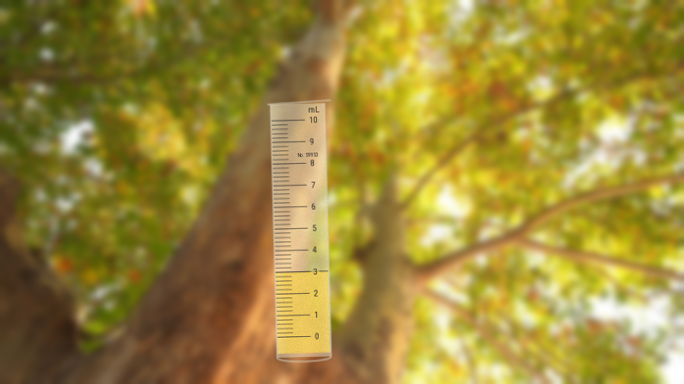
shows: 3 mL
